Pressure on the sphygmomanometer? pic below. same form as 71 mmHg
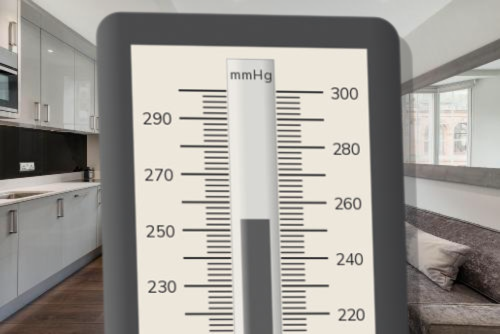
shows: 254 mmHg
